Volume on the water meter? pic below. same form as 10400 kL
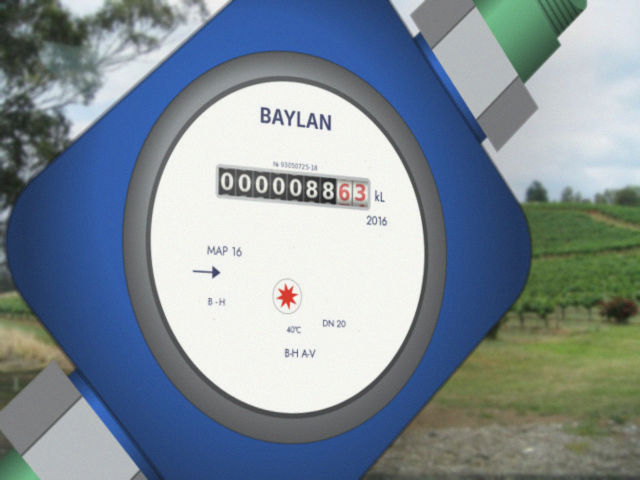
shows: 88.63 kL
